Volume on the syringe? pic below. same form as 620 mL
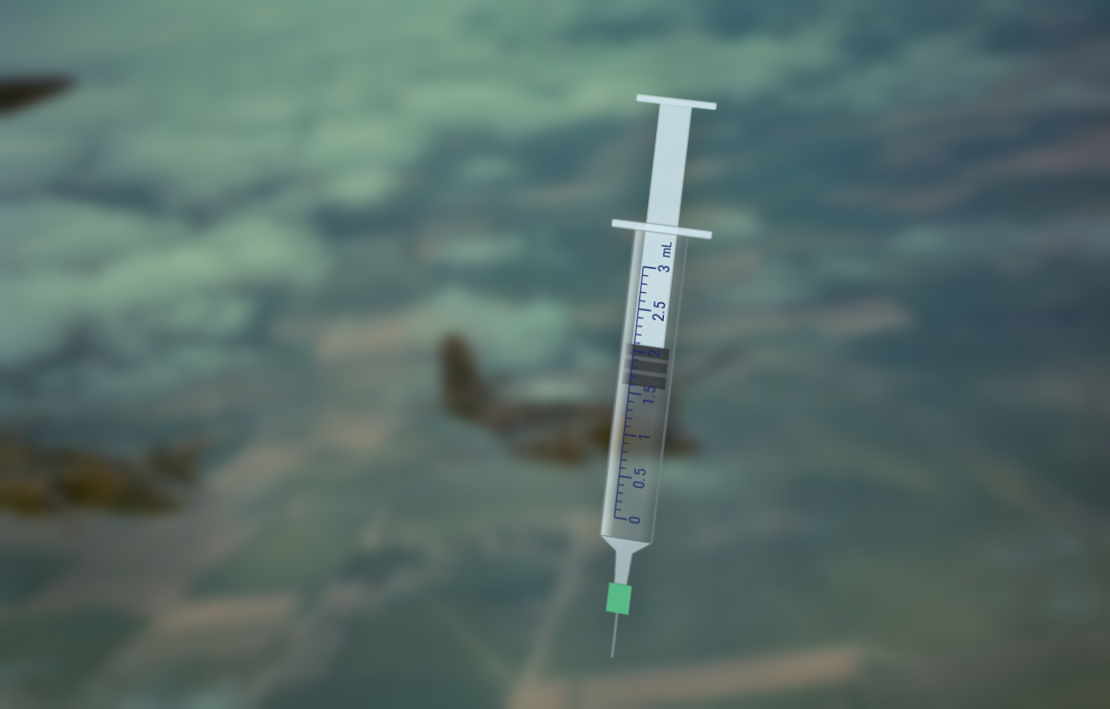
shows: 1.6 mL
